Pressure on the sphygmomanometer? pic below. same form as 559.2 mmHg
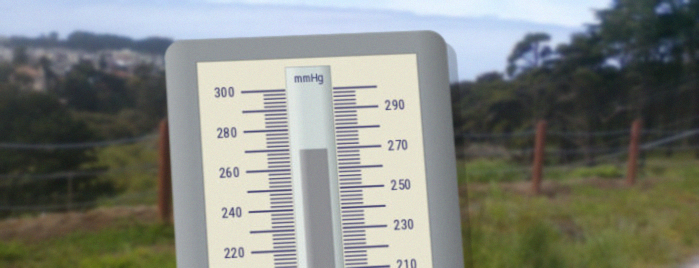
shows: 270 mmHg
